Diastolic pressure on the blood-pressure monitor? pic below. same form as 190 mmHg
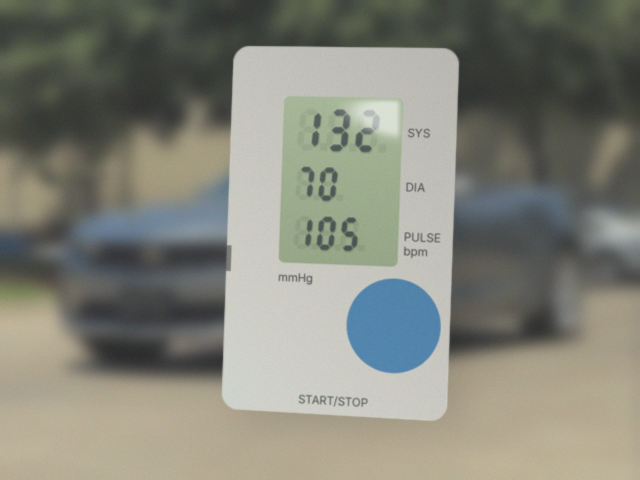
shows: 70 mmHg
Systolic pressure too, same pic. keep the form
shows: 132 mmHg
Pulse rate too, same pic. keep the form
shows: 105 bpm
